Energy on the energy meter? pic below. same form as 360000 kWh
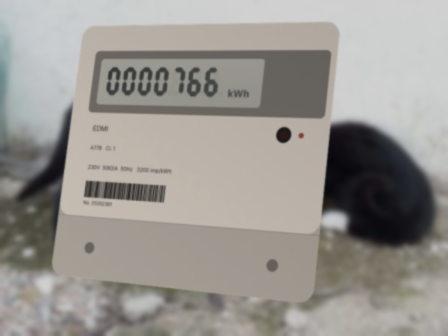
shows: 766 kWh
